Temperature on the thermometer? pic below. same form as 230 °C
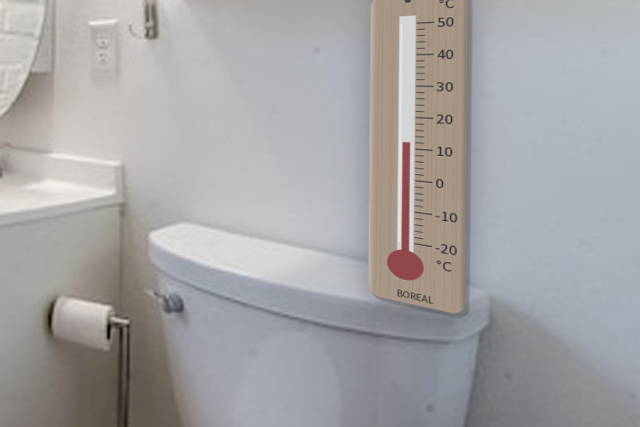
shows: 12 °C
